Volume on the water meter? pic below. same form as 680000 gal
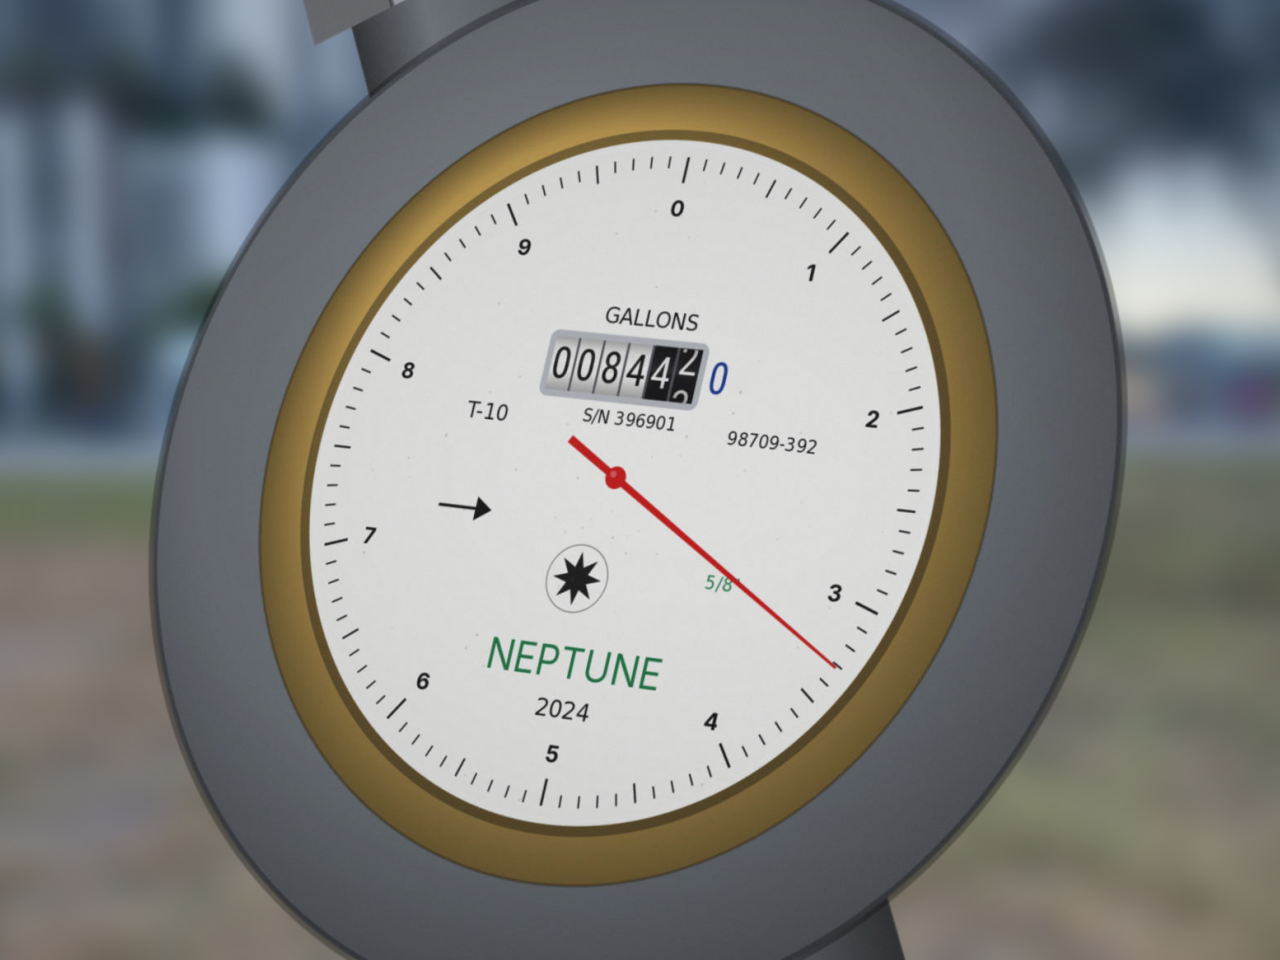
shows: 84423.3 gal
